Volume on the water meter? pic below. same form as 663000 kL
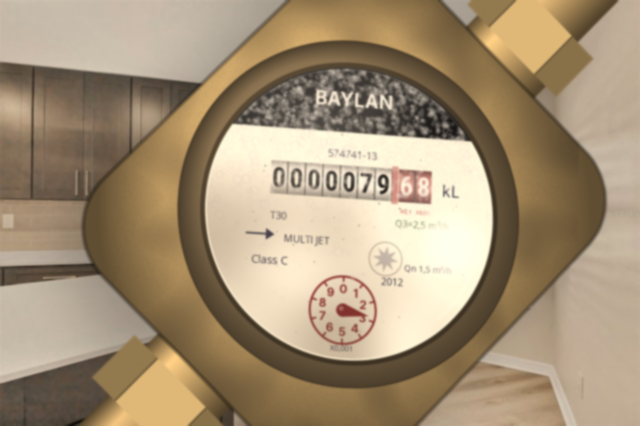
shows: 79.682 kL
